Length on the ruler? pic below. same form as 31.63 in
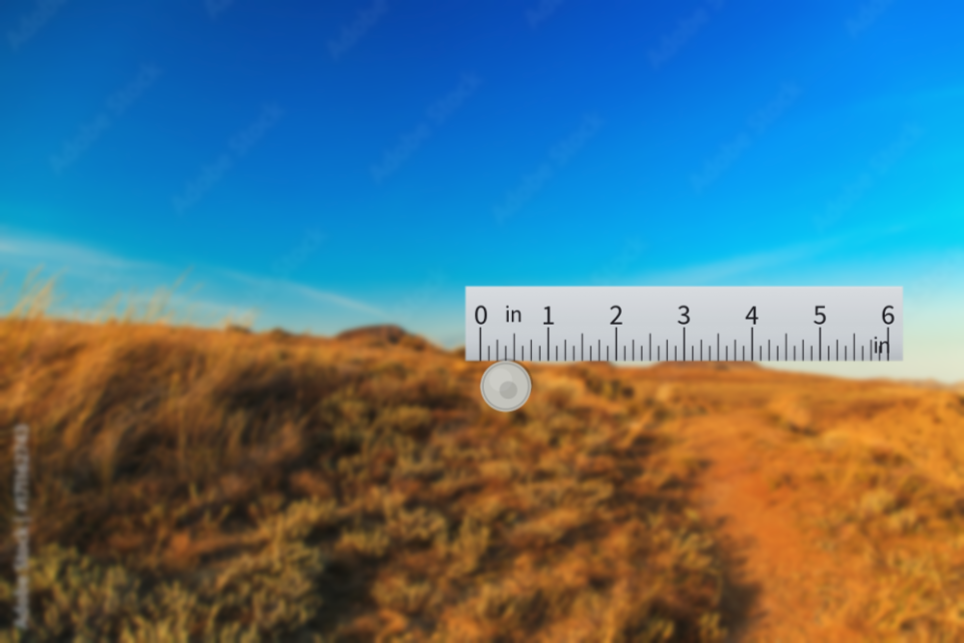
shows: 0.75 in
